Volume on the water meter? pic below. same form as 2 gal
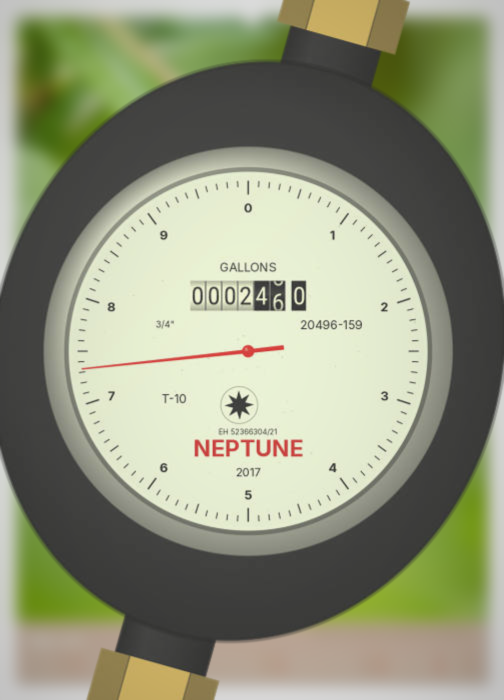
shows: 2457.3 gal
